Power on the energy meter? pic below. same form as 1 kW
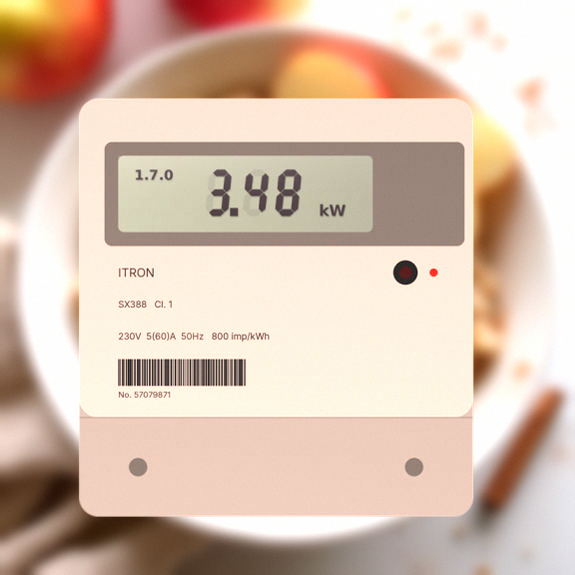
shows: 3.48 kW
